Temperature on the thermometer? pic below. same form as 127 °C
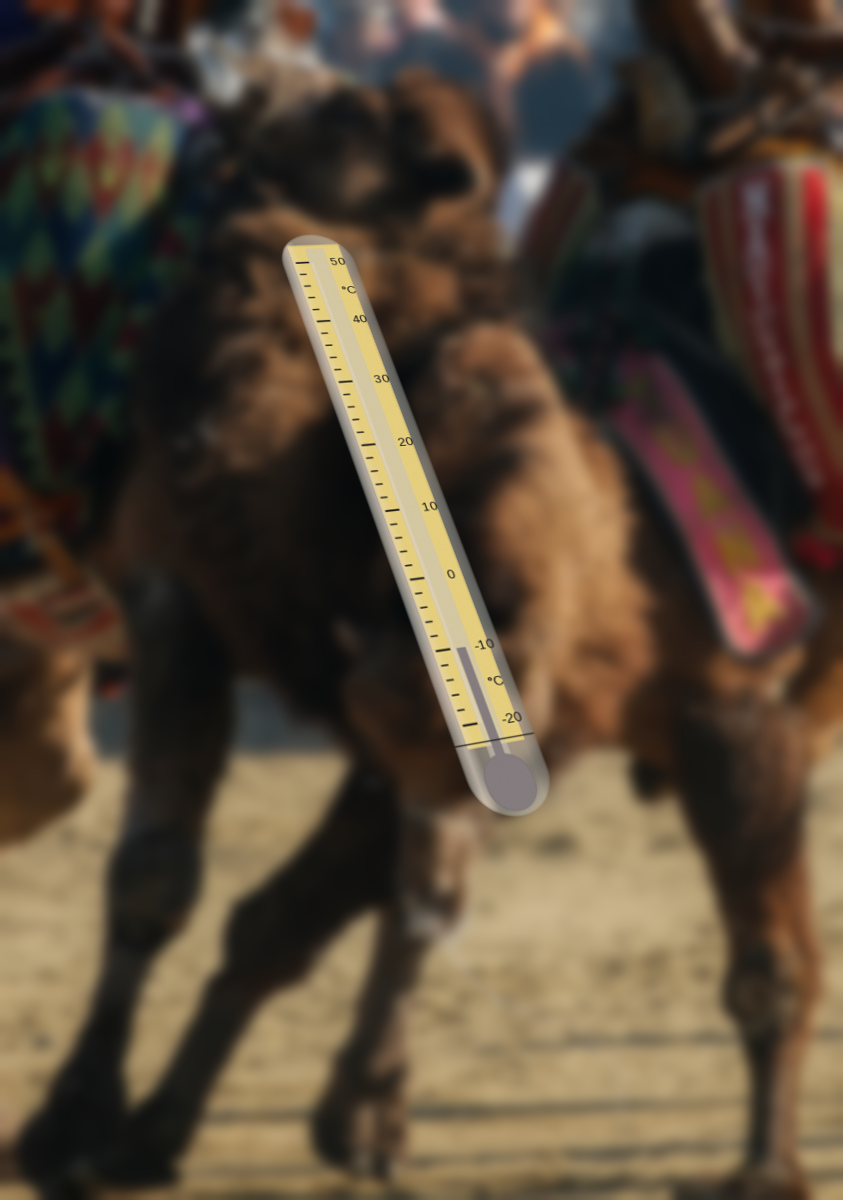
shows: -10 °C
